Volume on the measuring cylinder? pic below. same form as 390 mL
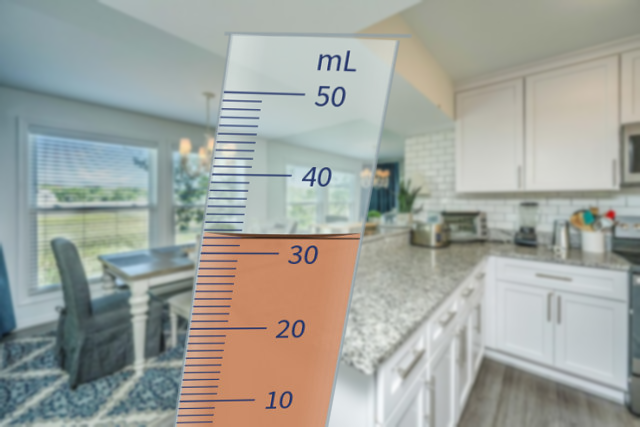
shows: 32 mL
